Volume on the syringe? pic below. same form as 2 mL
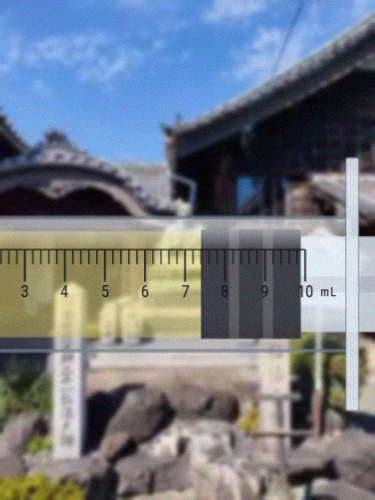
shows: 7.4 mL
